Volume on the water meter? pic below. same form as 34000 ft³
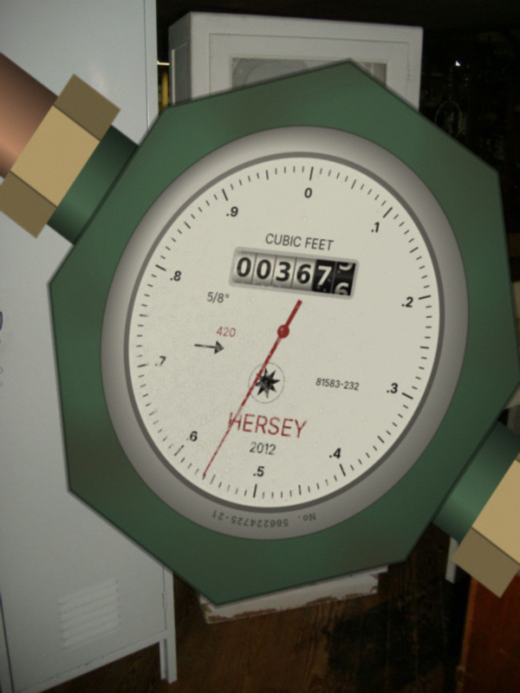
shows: 3675.56 ft³
